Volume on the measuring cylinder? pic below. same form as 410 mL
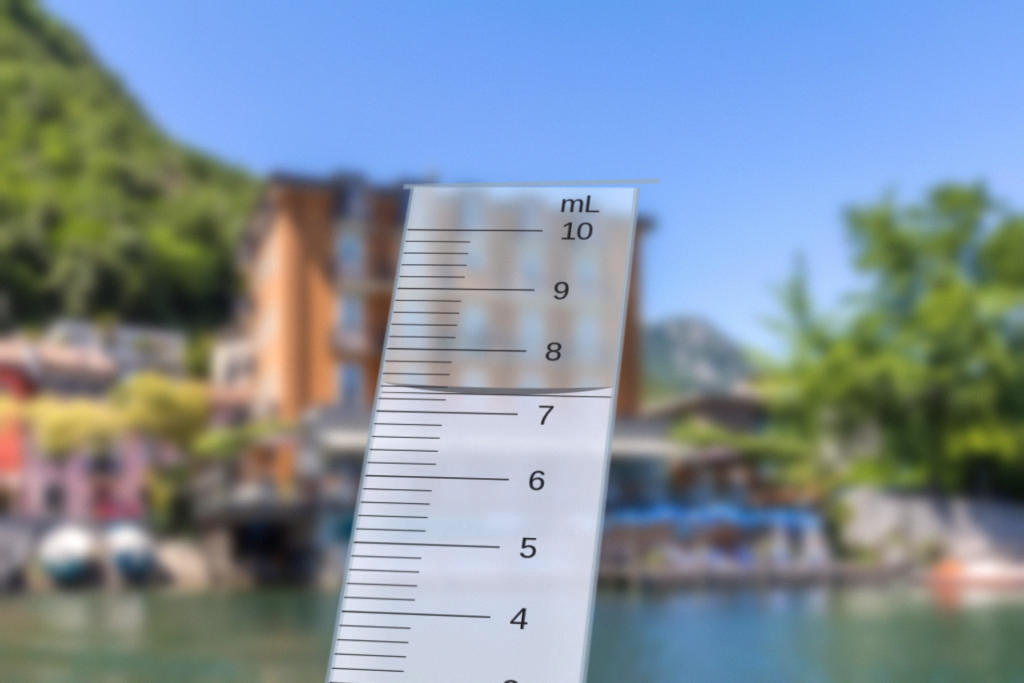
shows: 7.3 mL
